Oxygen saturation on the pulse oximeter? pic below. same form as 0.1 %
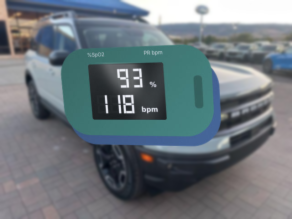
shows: 93 %
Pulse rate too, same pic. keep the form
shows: 118 bpm
